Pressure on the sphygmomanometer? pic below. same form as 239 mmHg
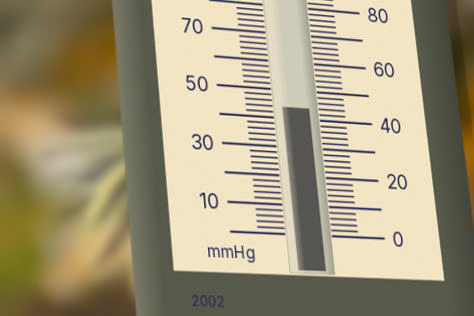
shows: 44 mmHg
